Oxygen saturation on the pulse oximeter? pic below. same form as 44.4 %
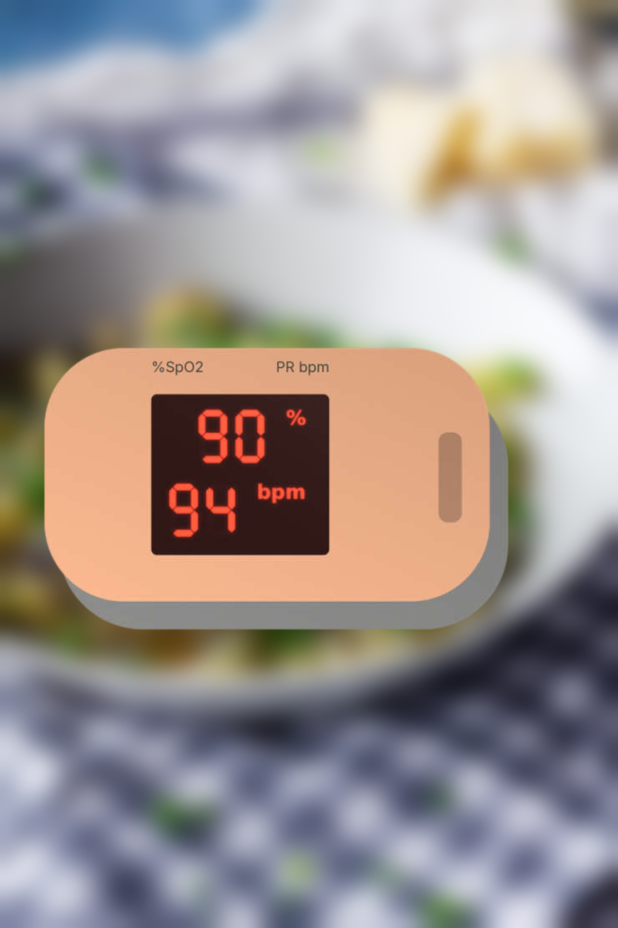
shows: 90 %
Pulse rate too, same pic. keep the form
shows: 94 bpm
